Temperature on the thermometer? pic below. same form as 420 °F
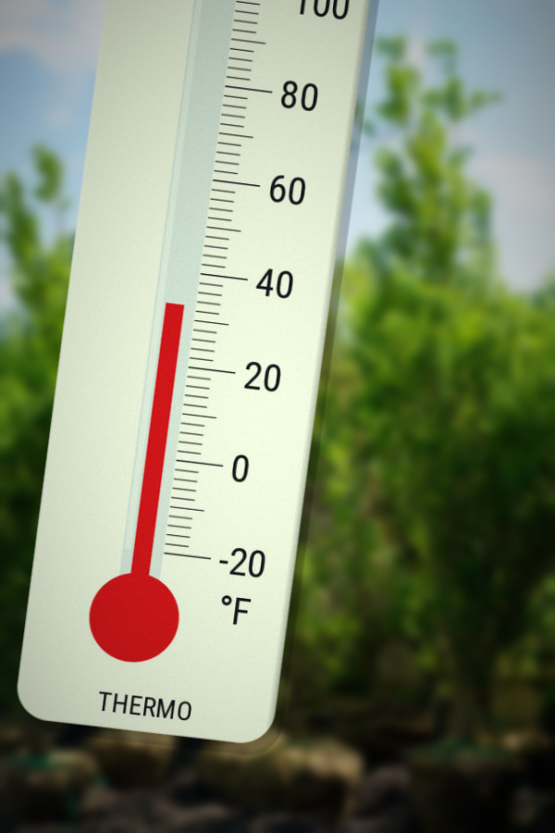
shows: 33 °F
